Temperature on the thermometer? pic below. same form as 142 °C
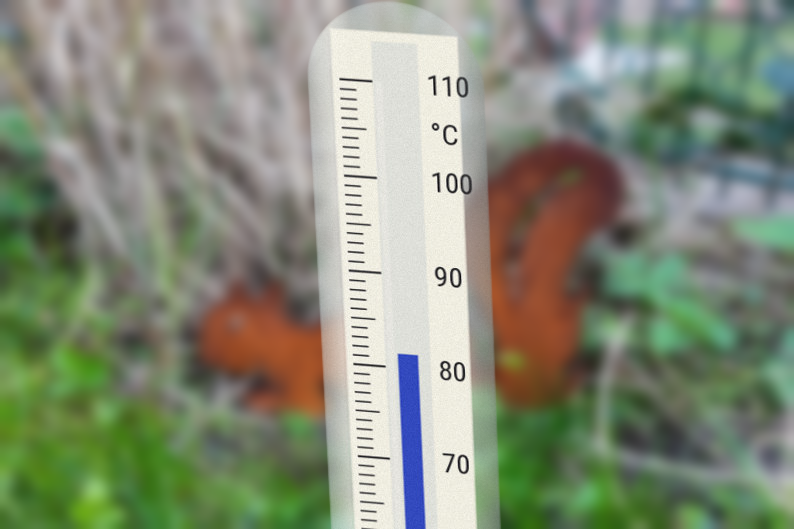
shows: 81.5 °C
